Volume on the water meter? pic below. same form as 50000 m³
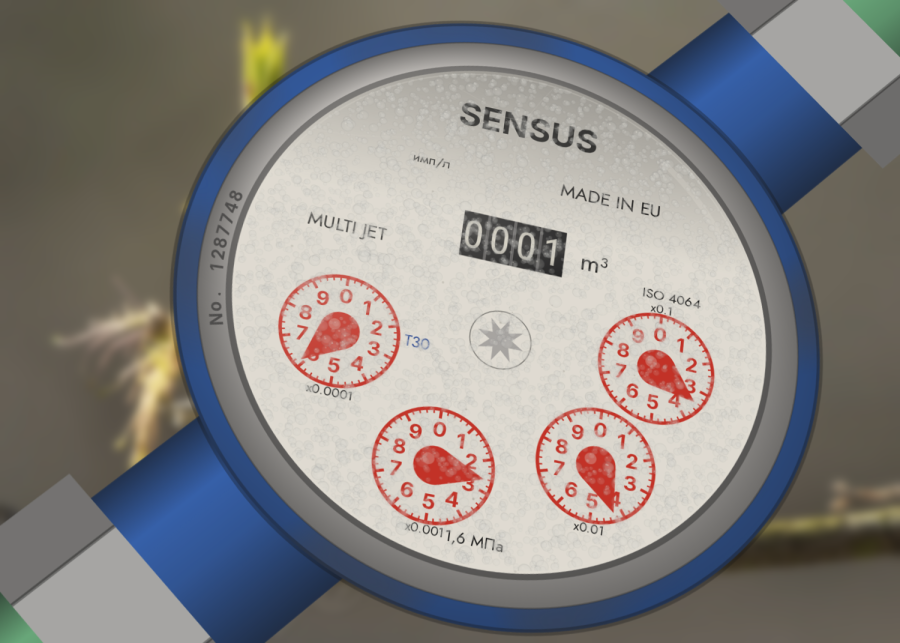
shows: 1.3426 m³
